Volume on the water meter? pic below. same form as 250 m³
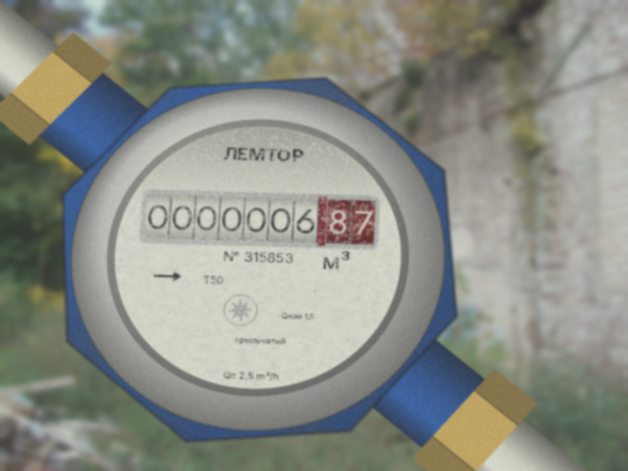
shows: 6.87 m³
